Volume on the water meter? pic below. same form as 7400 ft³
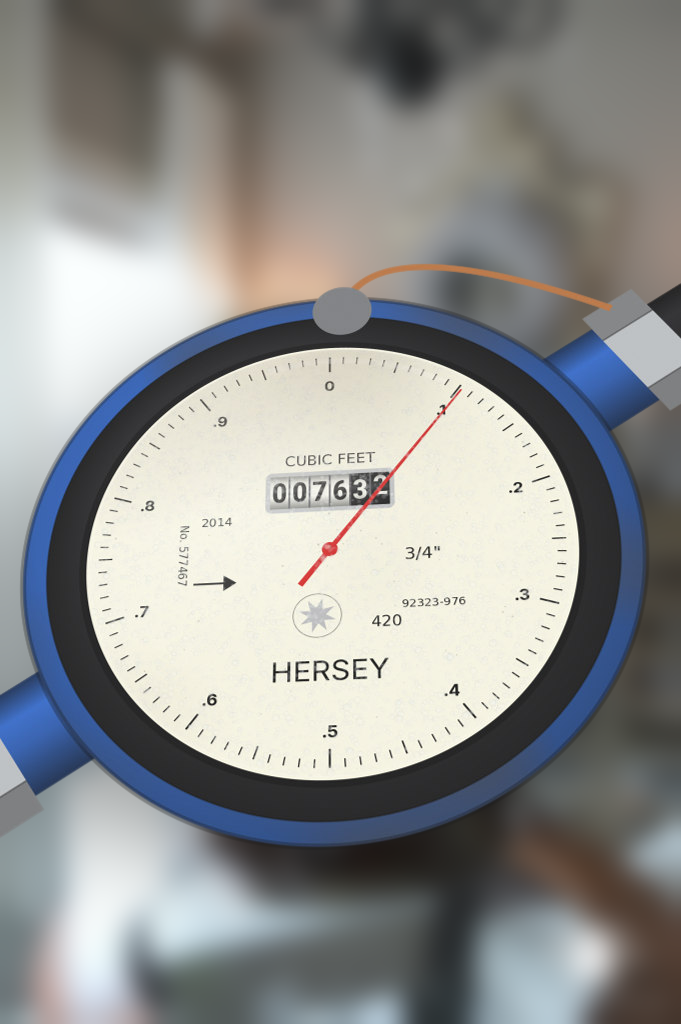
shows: 7632.10 ft³
